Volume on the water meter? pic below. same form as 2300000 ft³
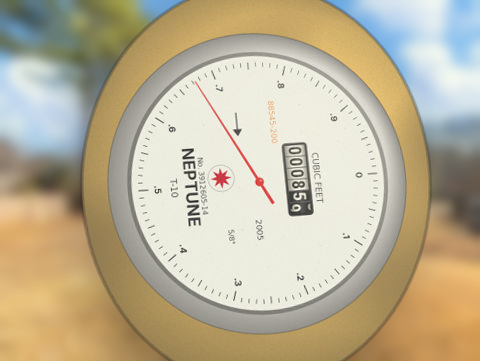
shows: 858.67 ft³
